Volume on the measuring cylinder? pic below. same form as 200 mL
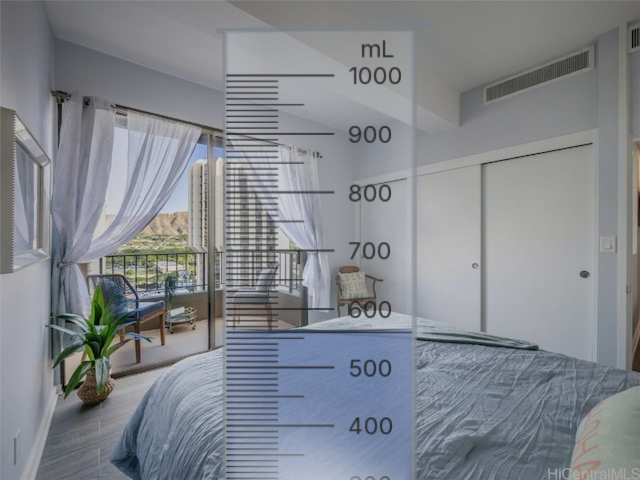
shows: 560 mL
